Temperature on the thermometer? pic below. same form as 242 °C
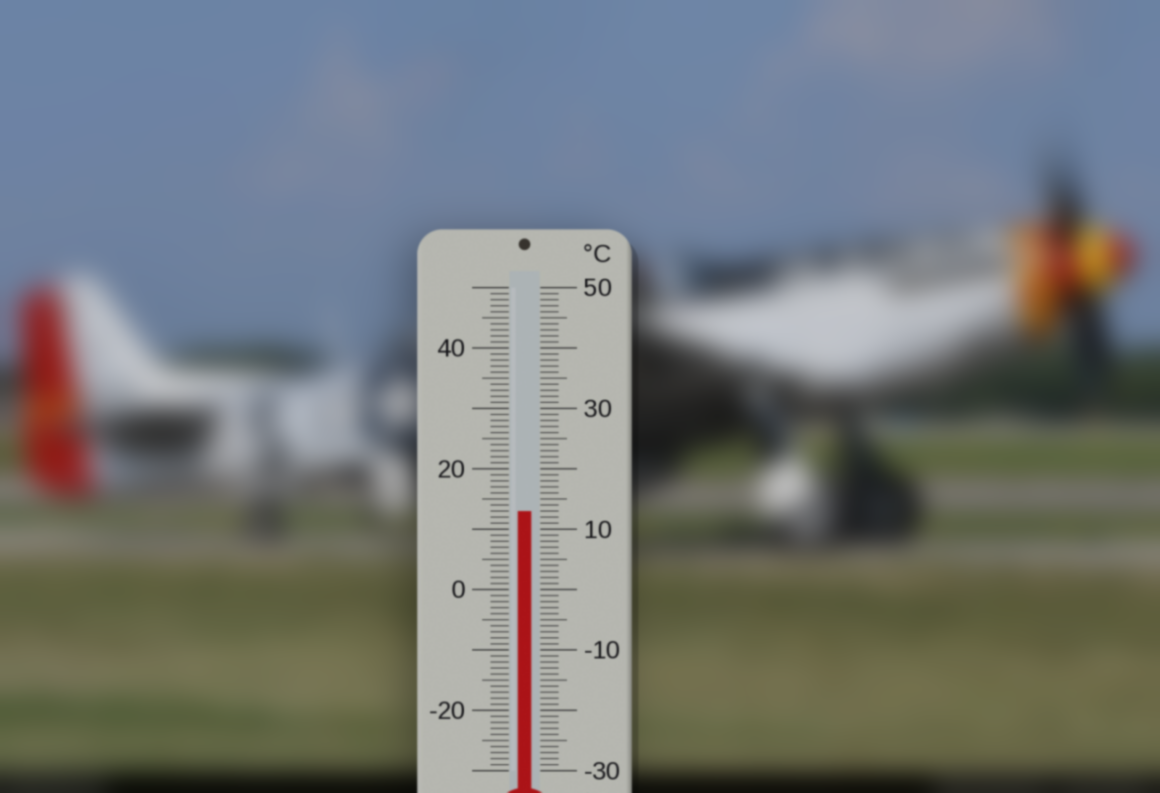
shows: 13 °C
